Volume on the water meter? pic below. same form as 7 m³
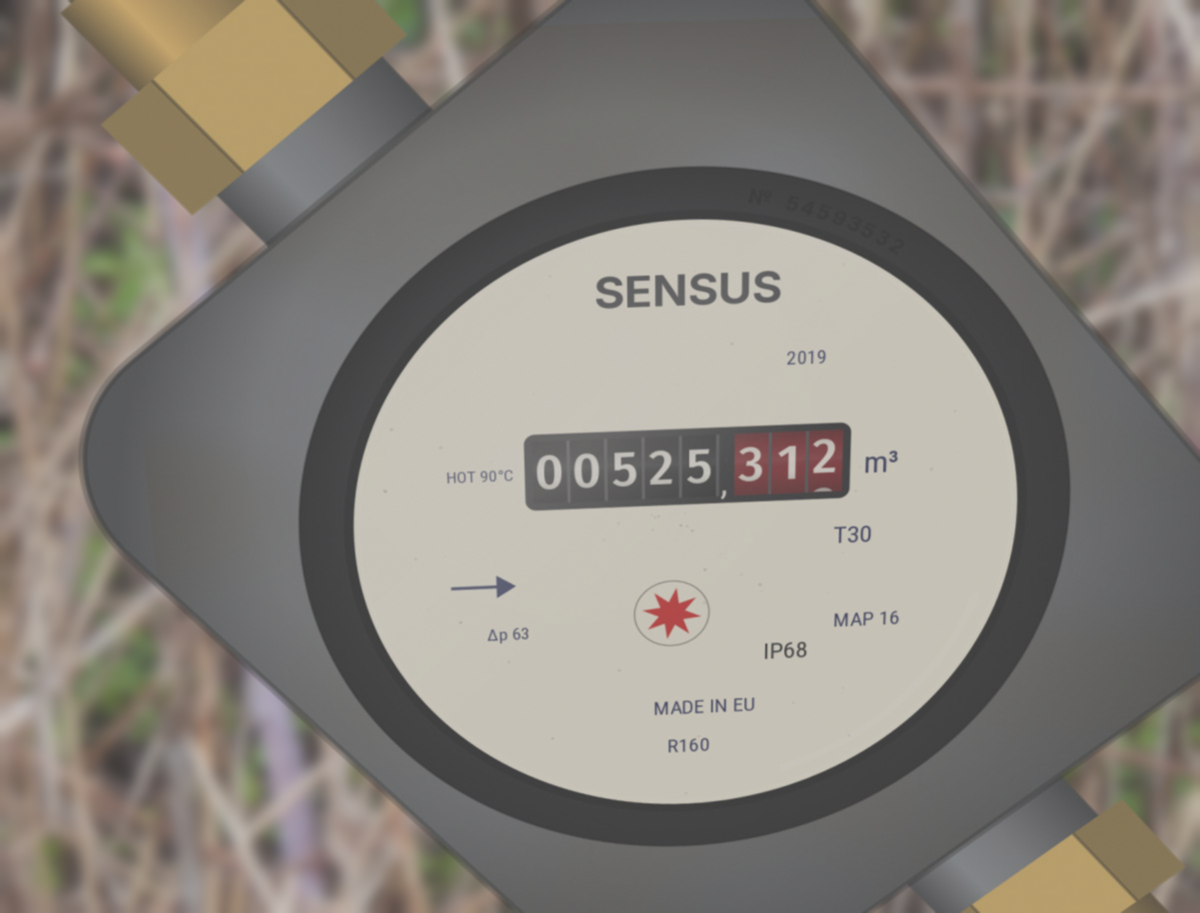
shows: 525.312 m³
